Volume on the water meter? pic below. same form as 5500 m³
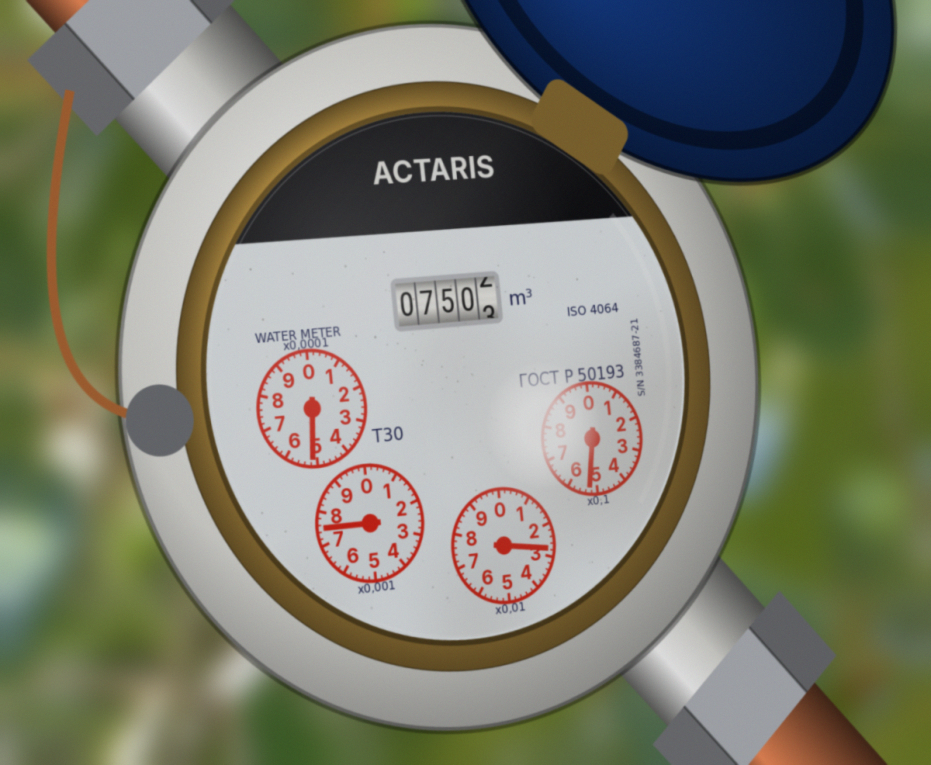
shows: 7502.5275 m³
